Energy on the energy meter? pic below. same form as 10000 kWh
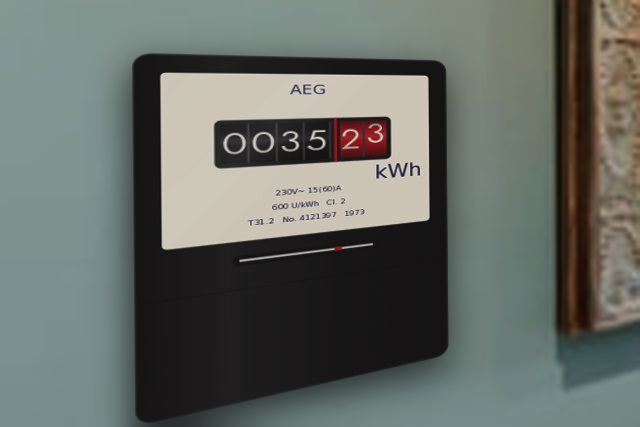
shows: 35.23 kWh
